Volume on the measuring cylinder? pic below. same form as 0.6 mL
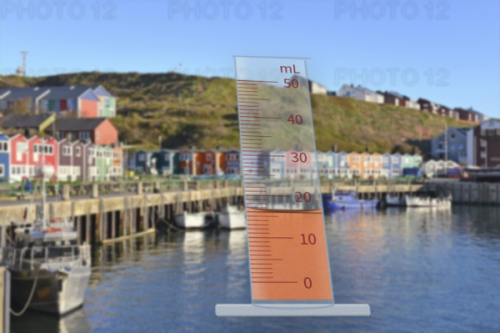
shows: 16 mL
